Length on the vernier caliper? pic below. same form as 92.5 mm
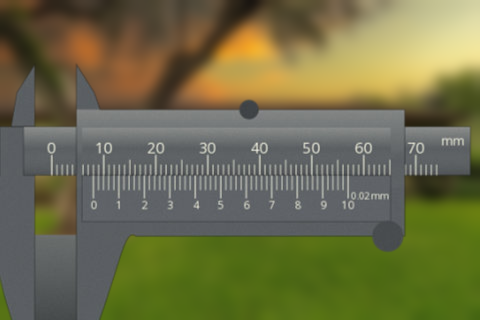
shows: 8.0 mm
